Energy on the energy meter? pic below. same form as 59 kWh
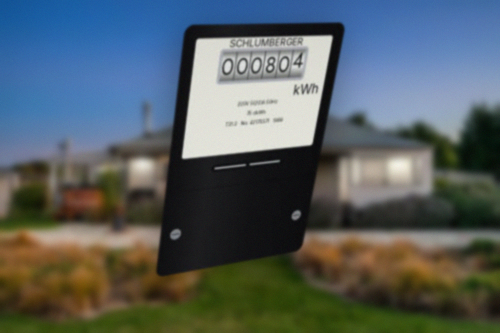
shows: 804 kWh
